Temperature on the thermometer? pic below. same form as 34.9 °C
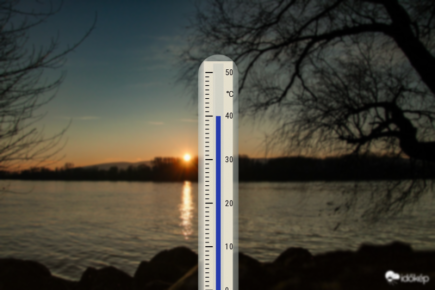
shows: 40 °C
